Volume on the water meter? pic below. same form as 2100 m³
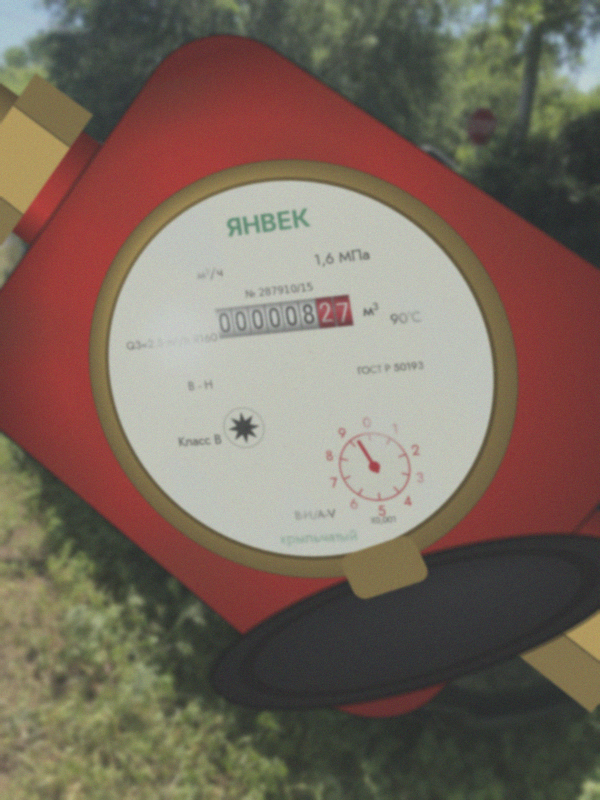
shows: 8.269 m³
